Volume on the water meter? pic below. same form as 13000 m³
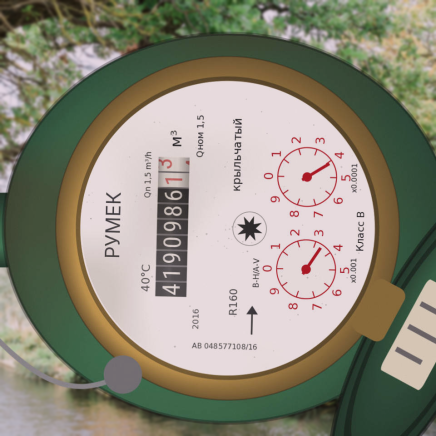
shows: 4190986.1334 m³
